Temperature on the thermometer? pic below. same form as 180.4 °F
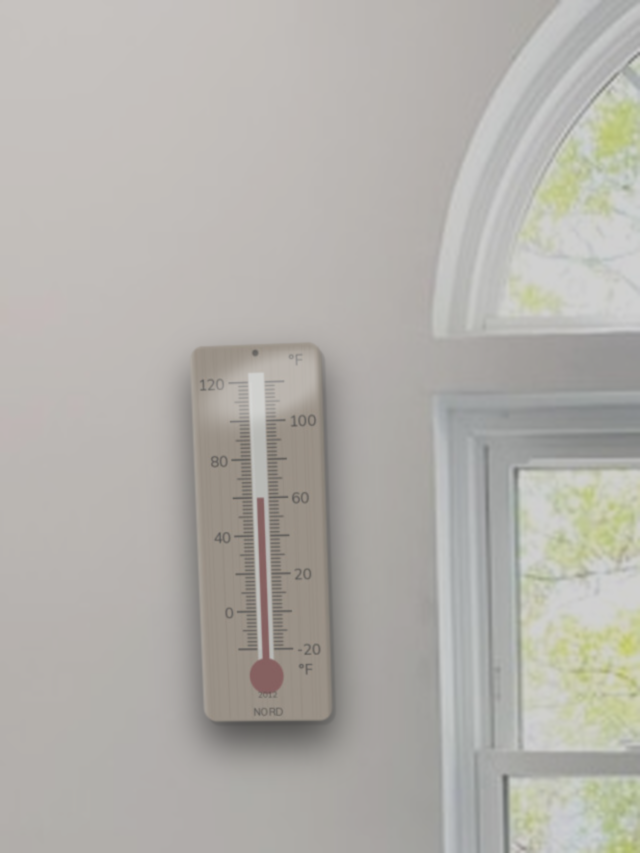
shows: 60 °F
